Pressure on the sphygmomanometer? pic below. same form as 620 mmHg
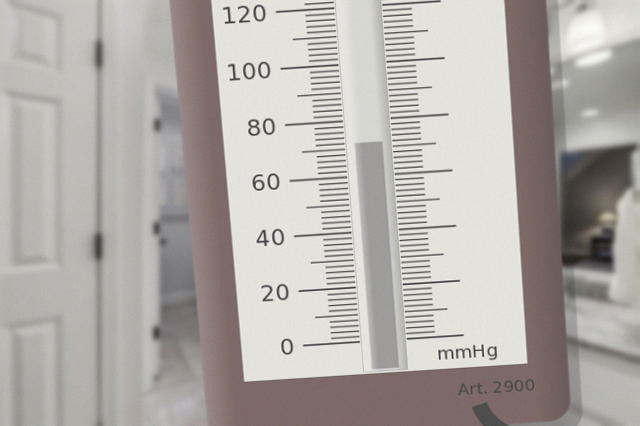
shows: 72 mmHg
